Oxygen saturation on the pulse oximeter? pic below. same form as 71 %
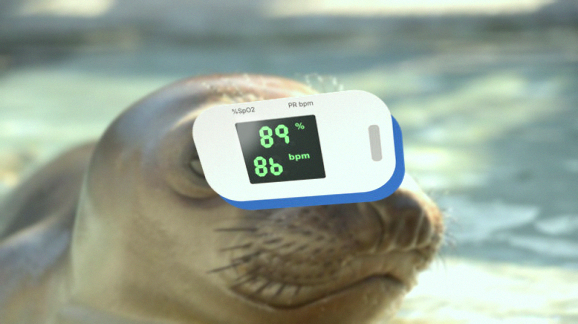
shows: 89 %
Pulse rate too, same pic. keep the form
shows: 86 bpm
